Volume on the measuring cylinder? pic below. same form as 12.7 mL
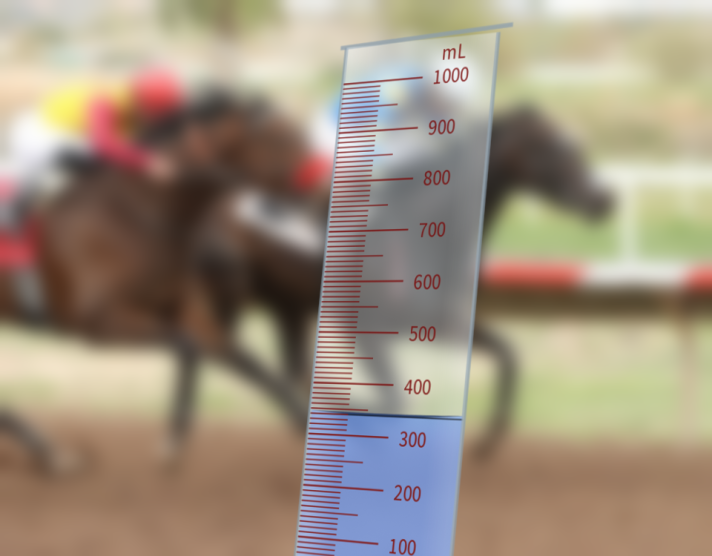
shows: 340 mL
